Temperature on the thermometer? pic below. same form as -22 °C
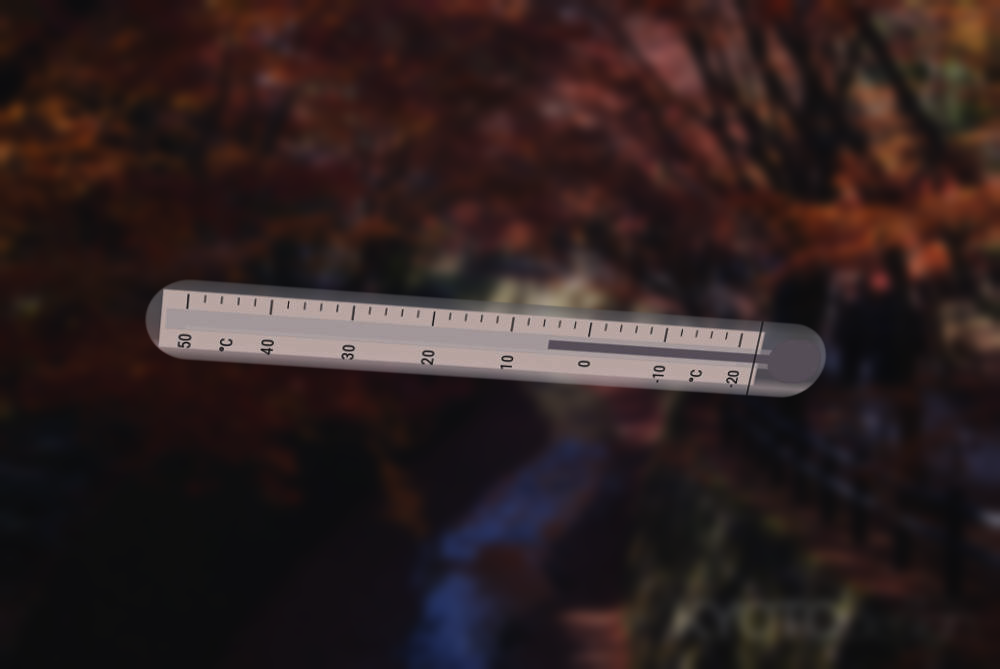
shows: 5 °C
